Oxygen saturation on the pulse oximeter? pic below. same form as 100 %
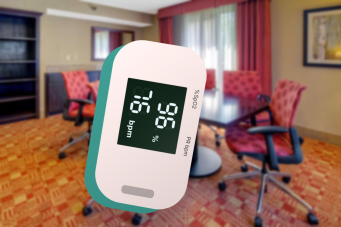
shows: 96 %
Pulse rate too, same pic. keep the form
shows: 76 bpm
